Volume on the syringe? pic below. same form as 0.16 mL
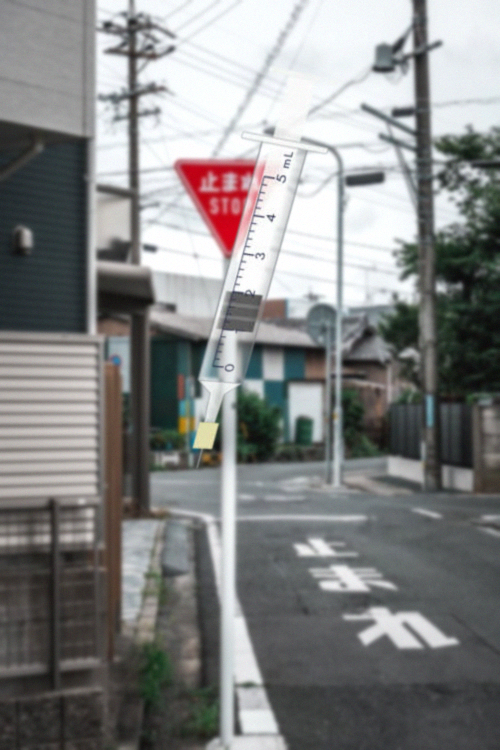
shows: 1 mL
